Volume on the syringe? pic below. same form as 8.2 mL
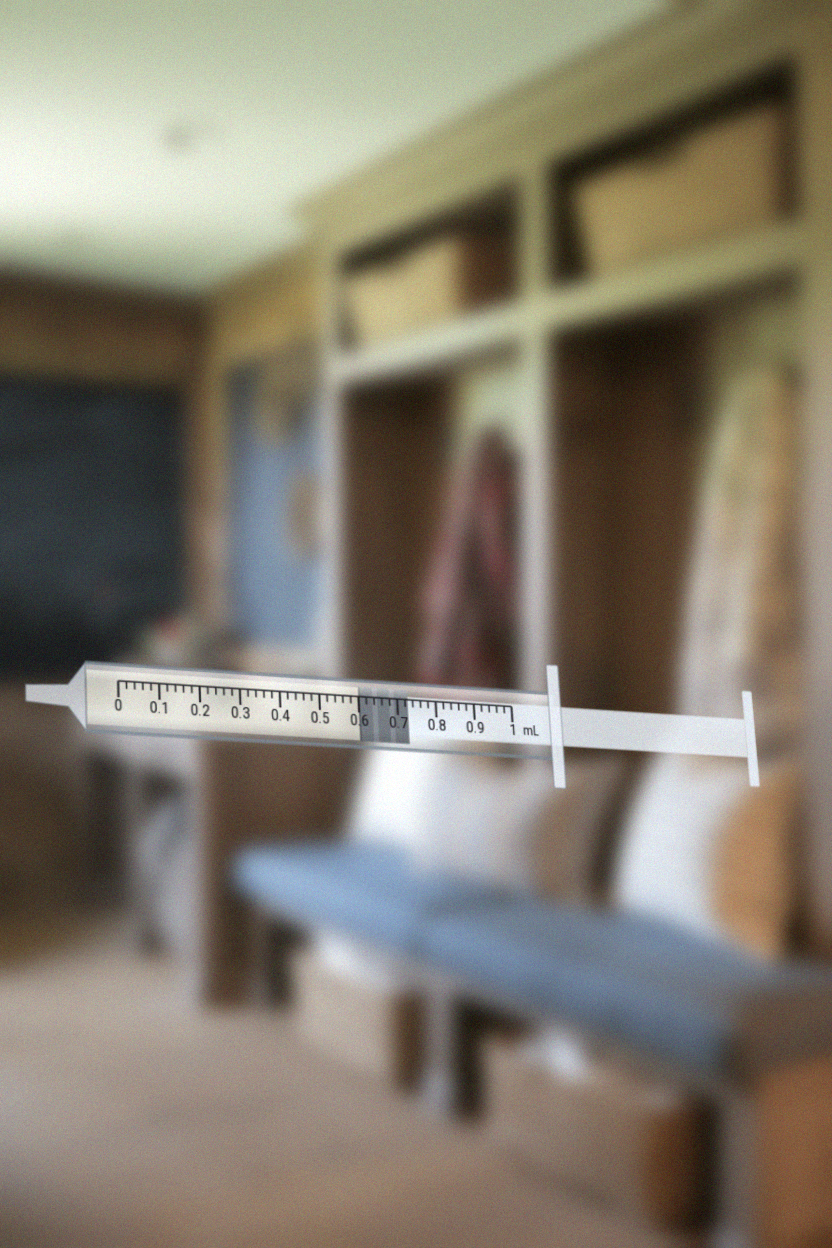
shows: 0.6 mL
